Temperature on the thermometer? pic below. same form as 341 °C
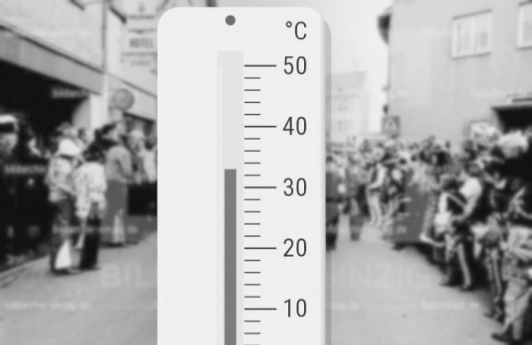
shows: 33 °C
